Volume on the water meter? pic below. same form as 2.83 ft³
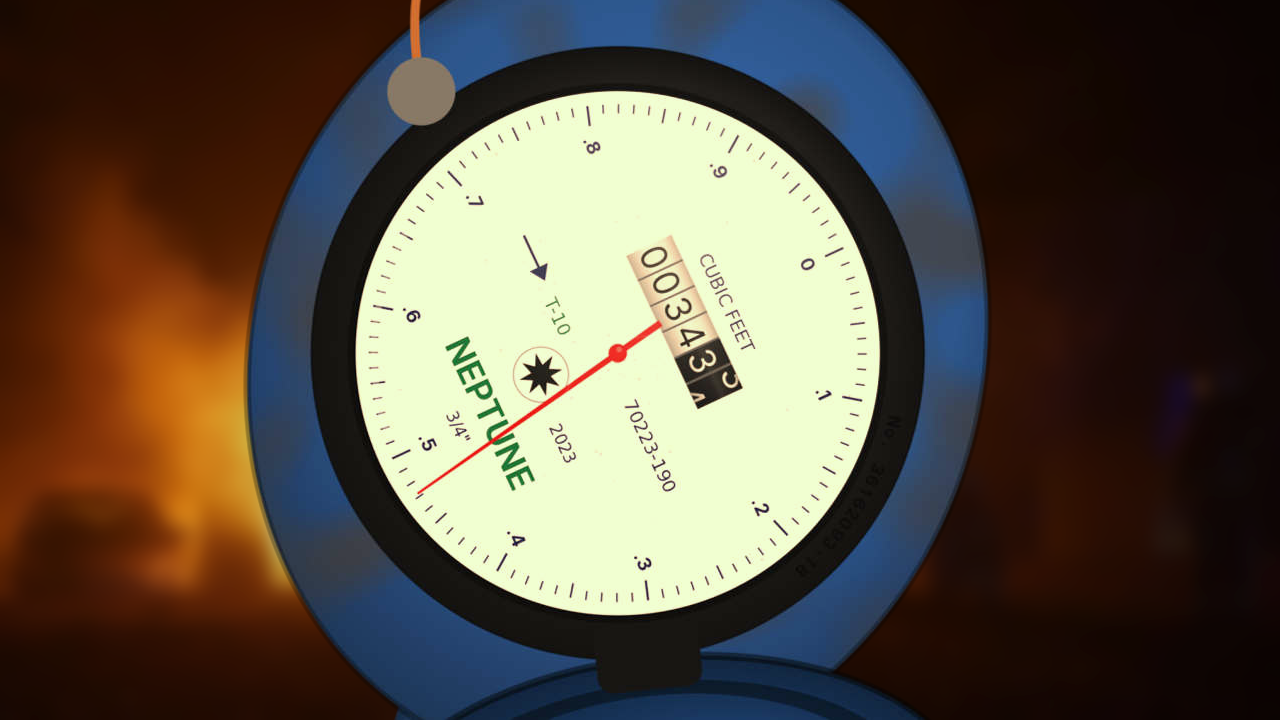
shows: 3433.47 ft³
